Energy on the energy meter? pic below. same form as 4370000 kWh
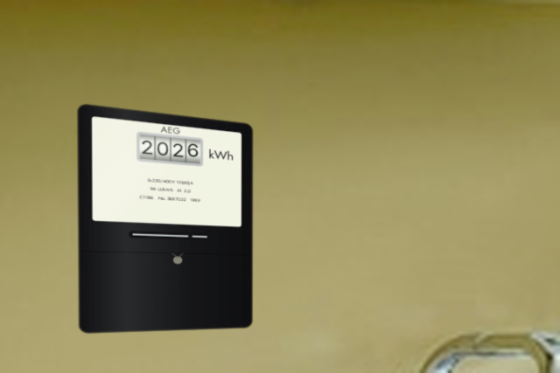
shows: 2026 kWh
